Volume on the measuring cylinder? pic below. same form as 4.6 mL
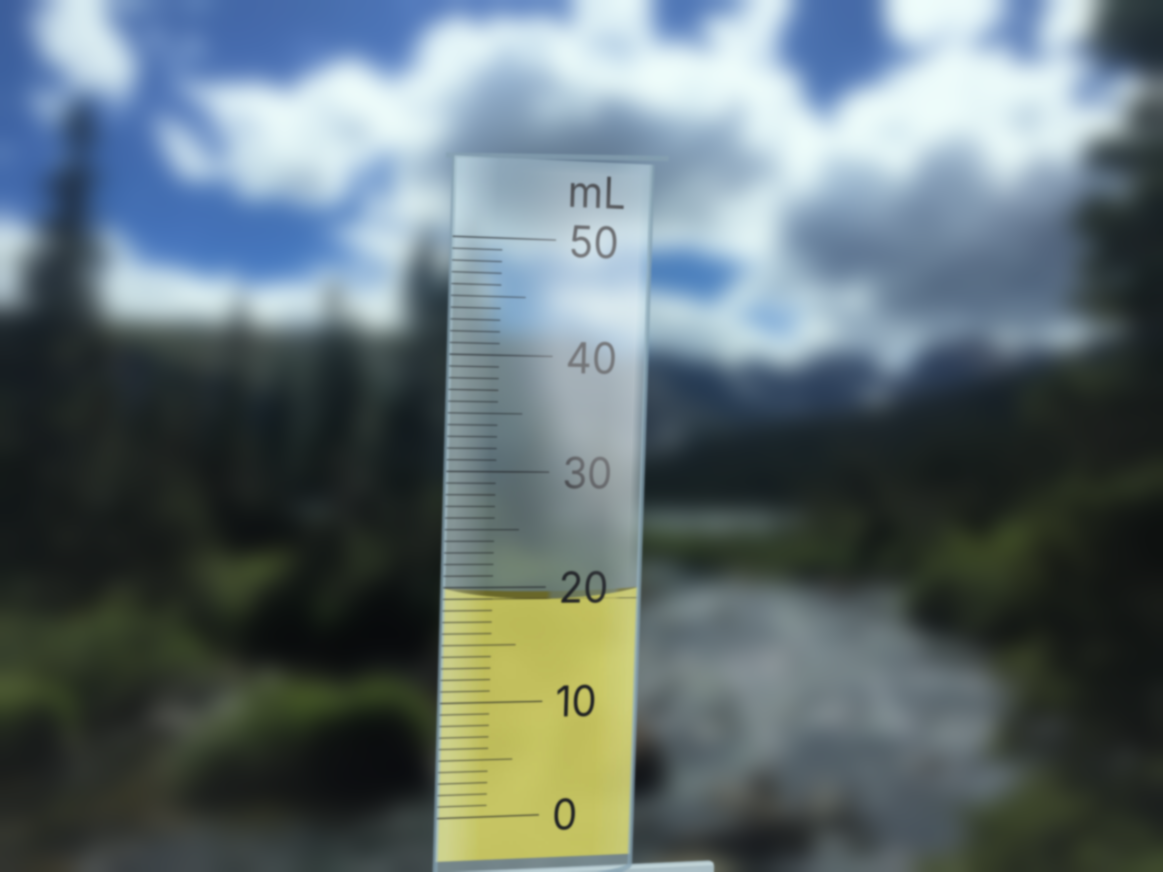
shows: 19 mL
